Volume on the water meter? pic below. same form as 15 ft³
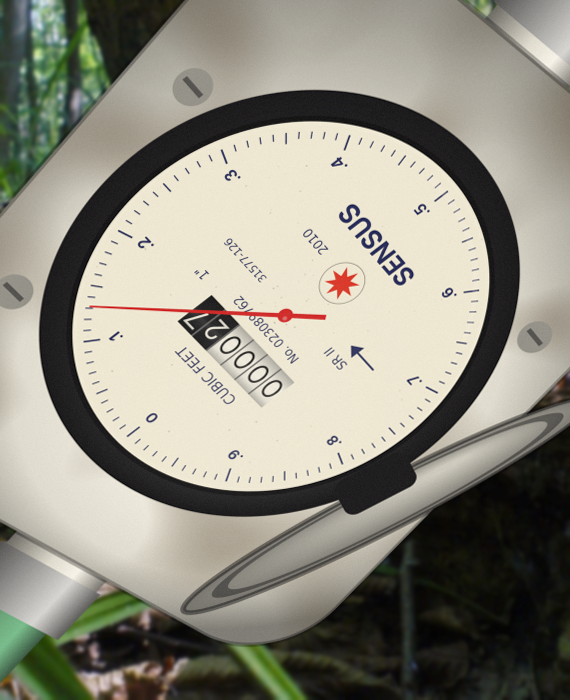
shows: 27.13 ft³
